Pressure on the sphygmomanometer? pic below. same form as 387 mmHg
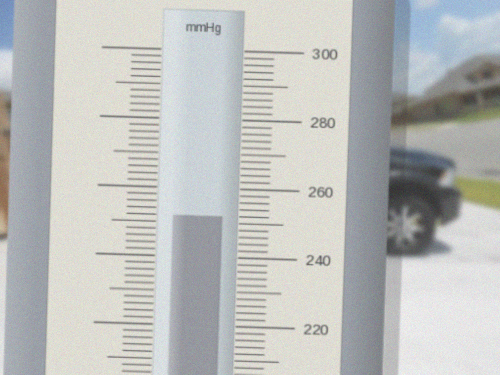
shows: 252 mmHg
